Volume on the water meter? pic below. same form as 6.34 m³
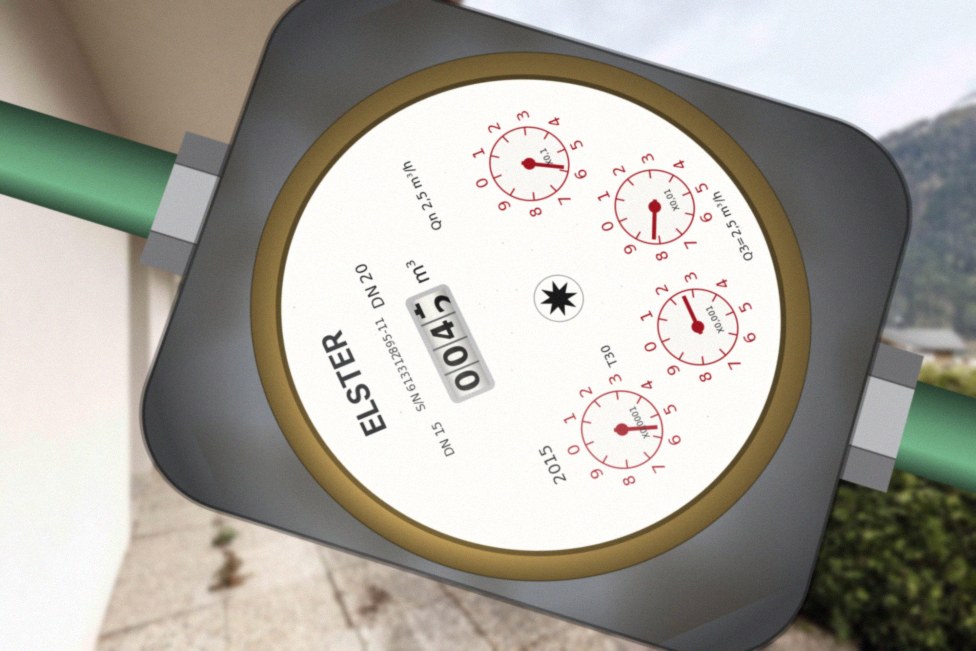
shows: 41.5825 m³
